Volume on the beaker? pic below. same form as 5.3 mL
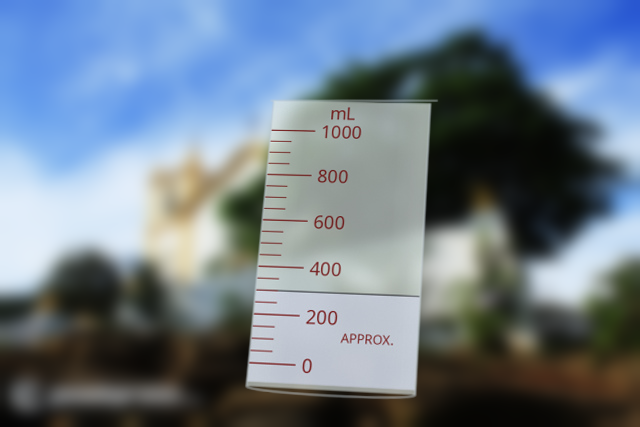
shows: 300 mL
